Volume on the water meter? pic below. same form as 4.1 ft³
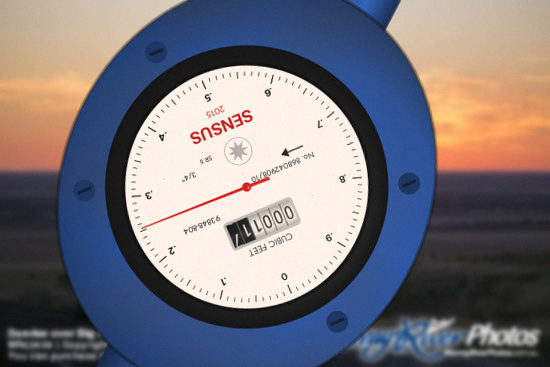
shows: 117.25 ft³
